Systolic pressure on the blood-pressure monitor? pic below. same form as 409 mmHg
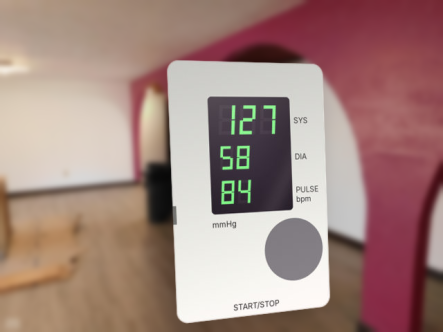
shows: 127 mmHg
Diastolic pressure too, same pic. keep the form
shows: 58 mmHg
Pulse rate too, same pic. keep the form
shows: 84 bpm
